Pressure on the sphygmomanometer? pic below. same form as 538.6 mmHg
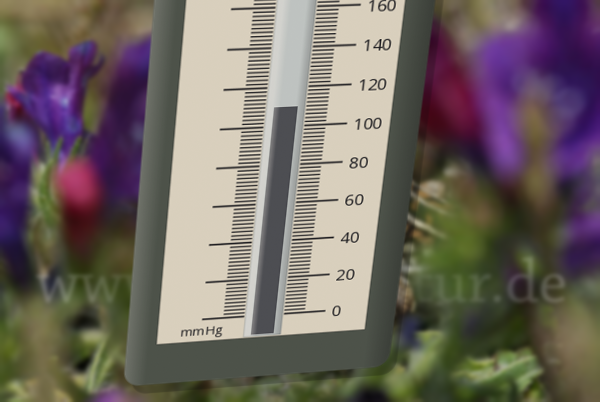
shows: 110 mmHg
